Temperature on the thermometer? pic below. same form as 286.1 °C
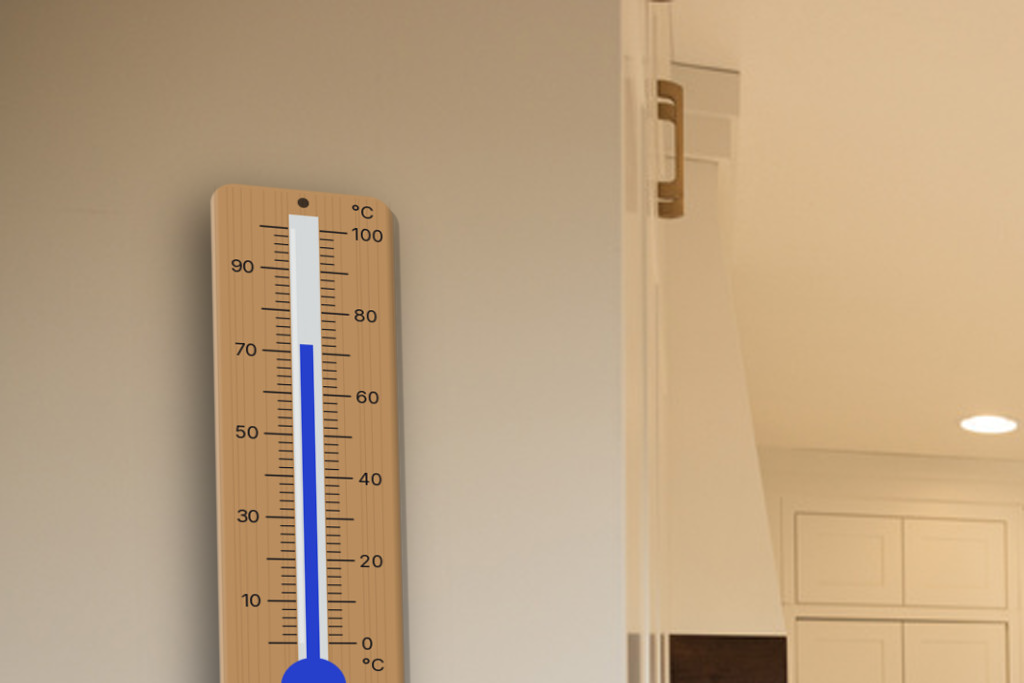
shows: 72 °C
